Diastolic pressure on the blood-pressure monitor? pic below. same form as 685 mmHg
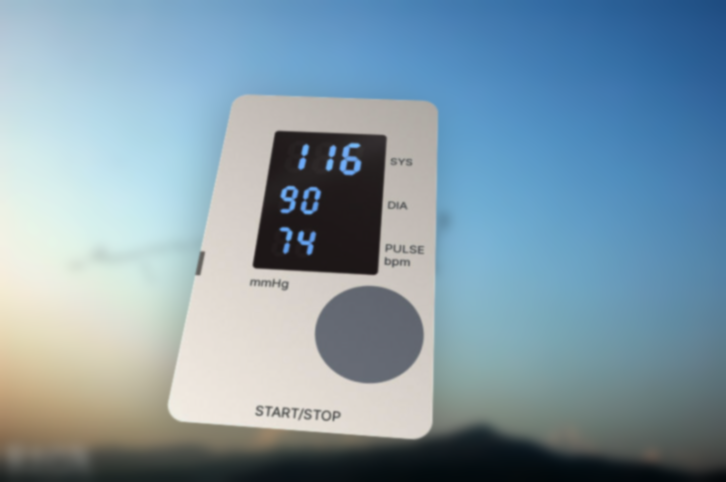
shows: 90 mmHg
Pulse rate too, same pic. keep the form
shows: 74 bpm
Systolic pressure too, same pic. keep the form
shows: 116 mmHg
